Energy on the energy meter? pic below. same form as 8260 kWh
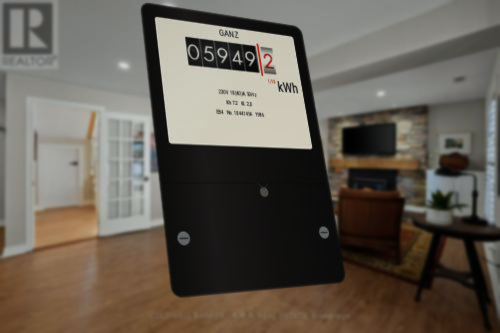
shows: 5949.2 kWh
